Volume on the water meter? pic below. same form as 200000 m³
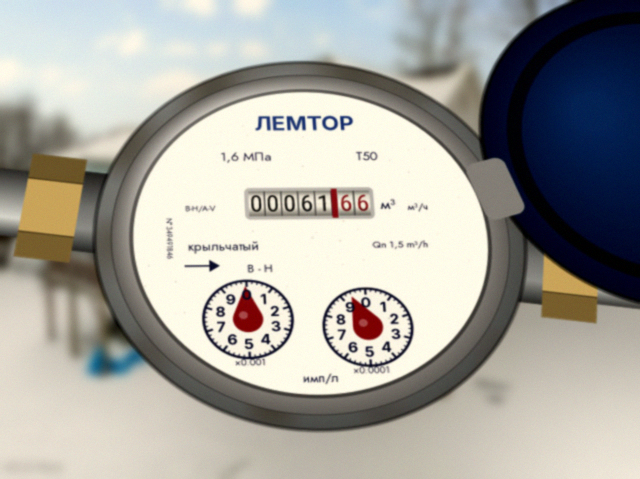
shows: 61.6599 m³
